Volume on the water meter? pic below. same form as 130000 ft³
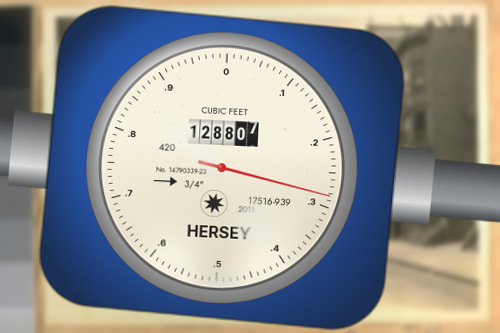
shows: 128807.28 ft³
